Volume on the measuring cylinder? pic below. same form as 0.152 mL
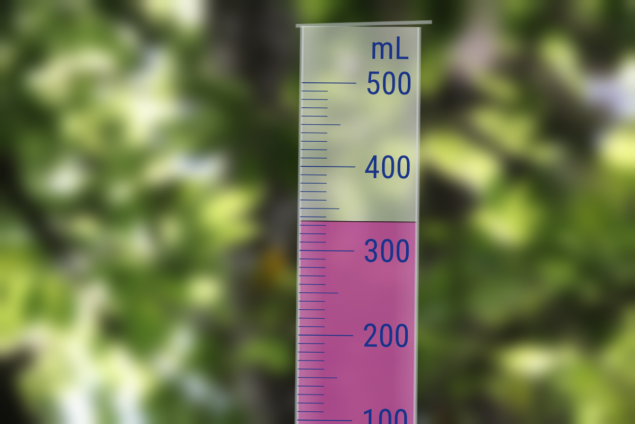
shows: 335 mL
